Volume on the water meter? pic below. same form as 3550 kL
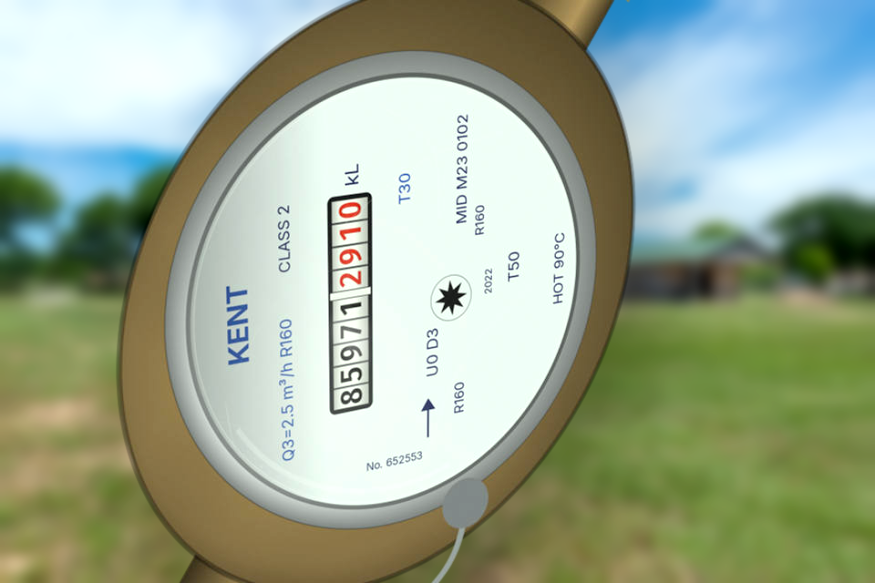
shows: 85971.2910 kL
